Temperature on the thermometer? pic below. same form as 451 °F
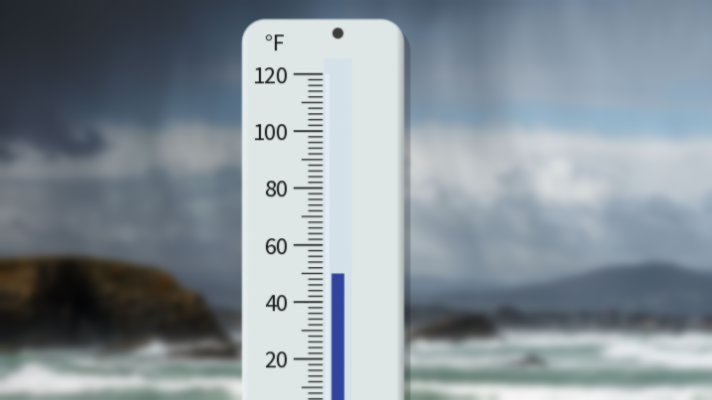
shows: 50 °F
